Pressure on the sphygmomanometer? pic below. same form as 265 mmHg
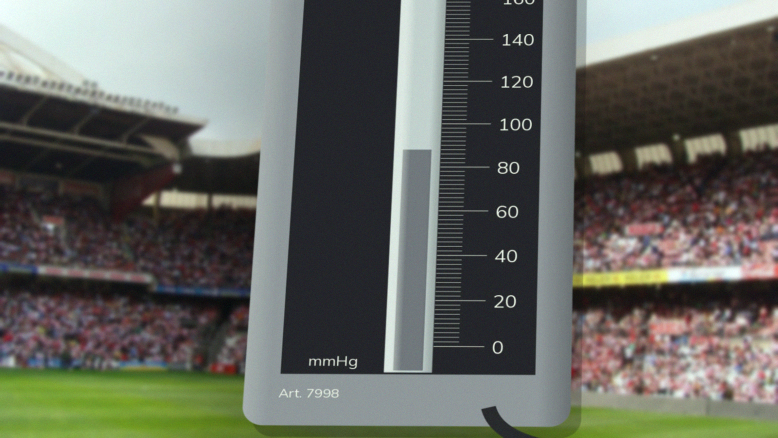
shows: 88 mmHg
